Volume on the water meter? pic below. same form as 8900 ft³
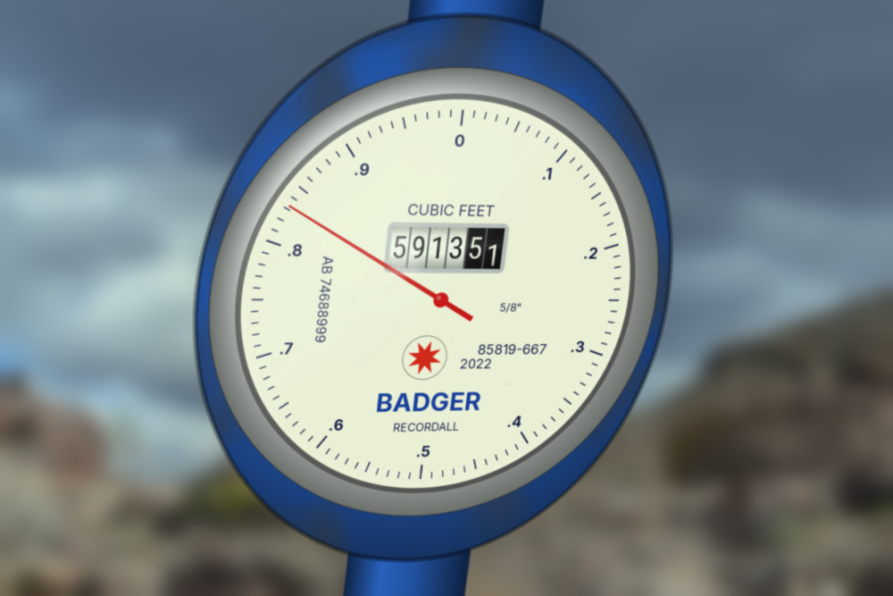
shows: 591350.83 ft³
